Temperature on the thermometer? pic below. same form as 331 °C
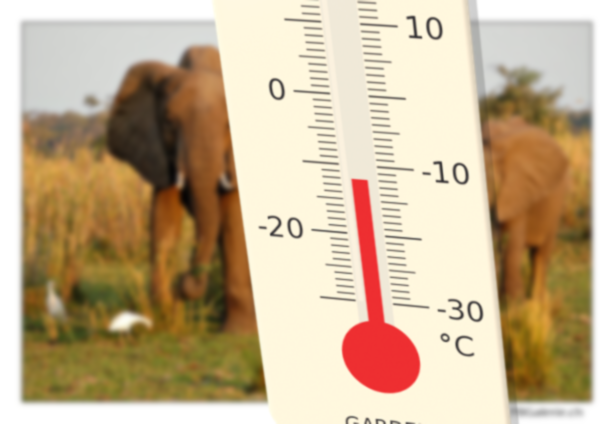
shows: -12 °C
